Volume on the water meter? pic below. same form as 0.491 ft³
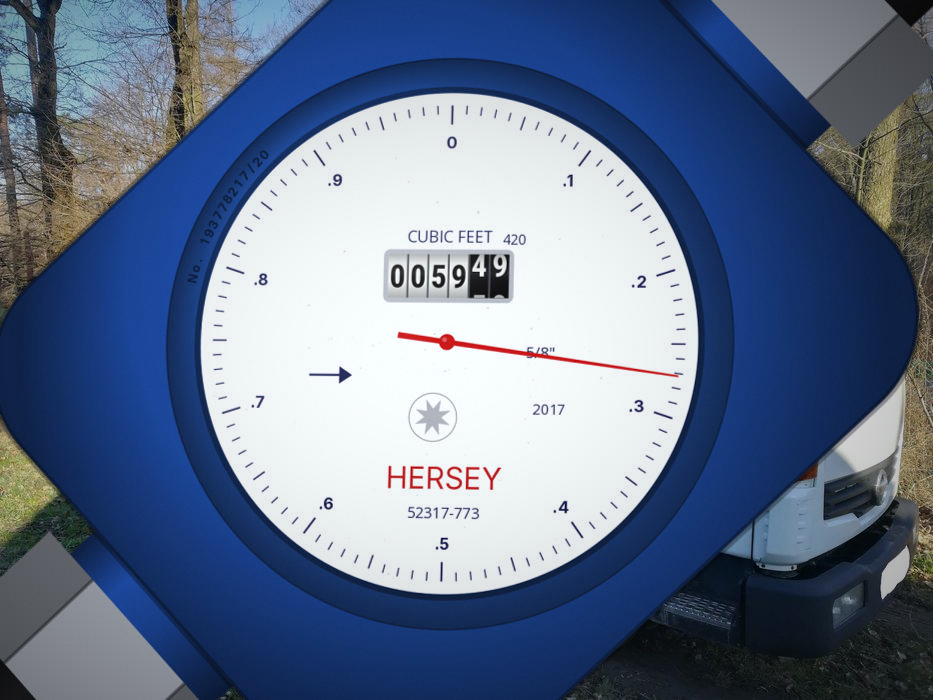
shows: 5949.27 ft³
